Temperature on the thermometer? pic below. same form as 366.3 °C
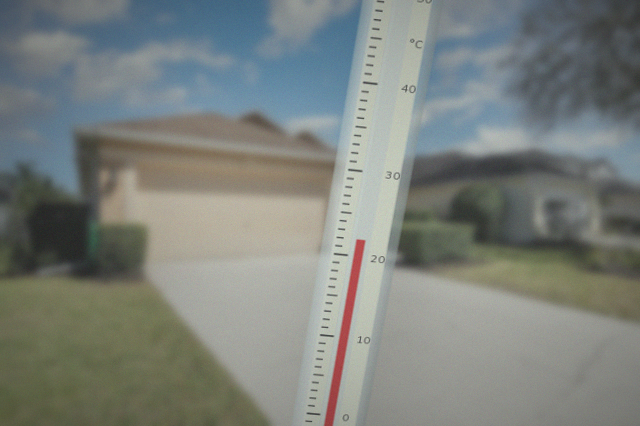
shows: 22 °C
